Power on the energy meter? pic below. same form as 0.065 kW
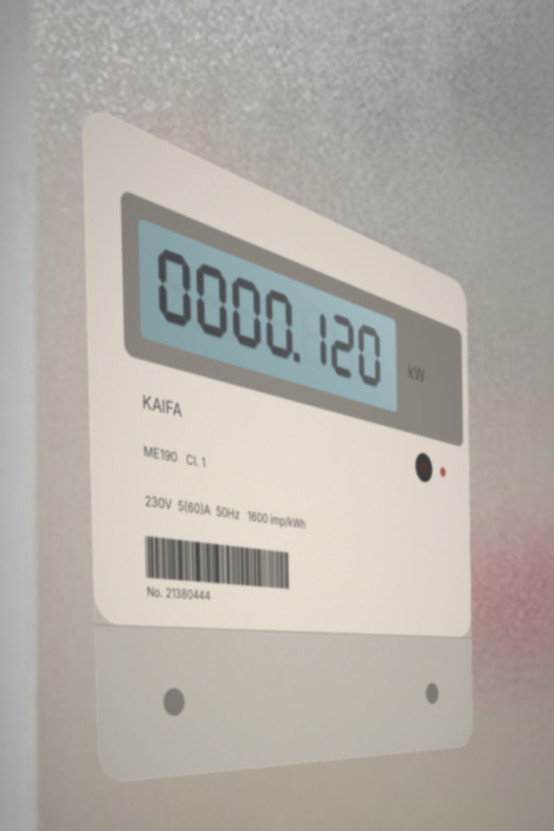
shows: 0.120 kW
